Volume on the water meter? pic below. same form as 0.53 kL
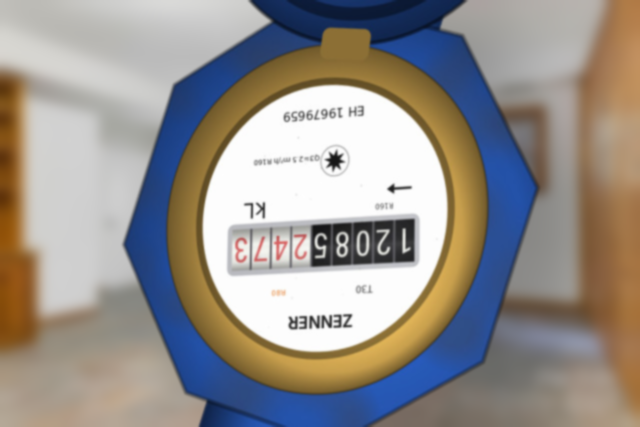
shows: 12085.2473 kL
